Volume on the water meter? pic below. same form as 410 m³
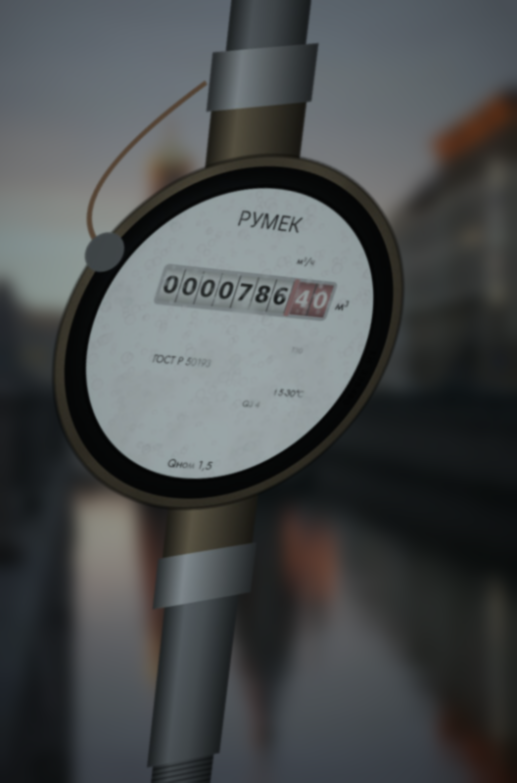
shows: 786.40 m³
